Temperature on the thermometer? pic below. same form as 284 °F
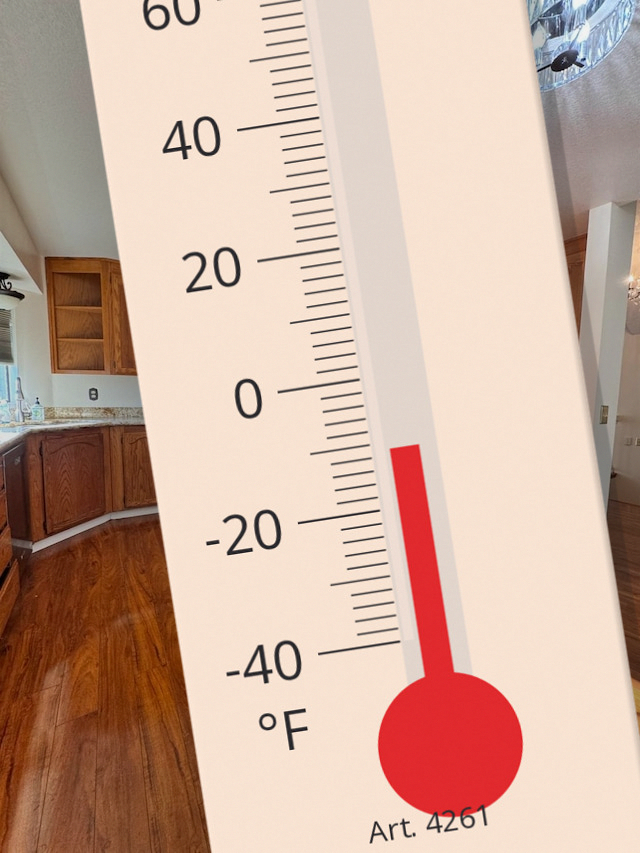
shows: -11 °F
